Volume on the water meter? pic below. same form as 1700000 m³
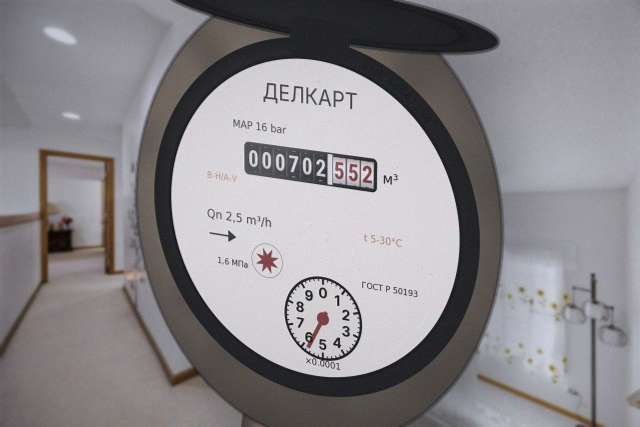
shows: 702.5525 m³
